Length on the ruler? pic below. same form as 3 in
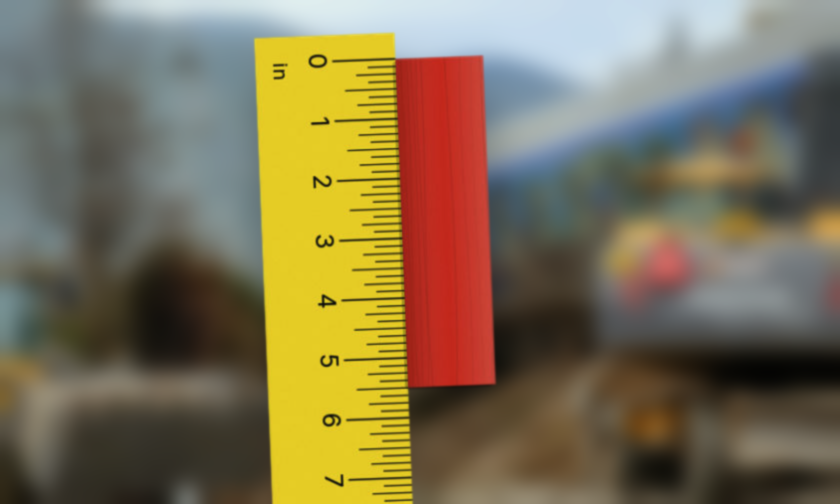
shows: 5.5 in
